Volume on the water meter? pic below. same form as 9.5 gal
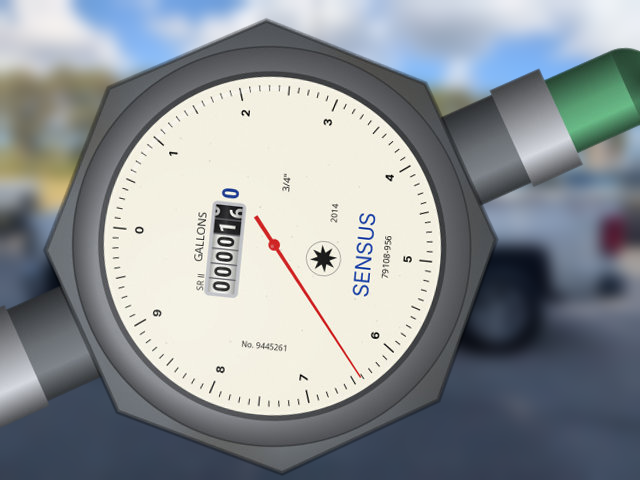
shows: 156.4 gal
